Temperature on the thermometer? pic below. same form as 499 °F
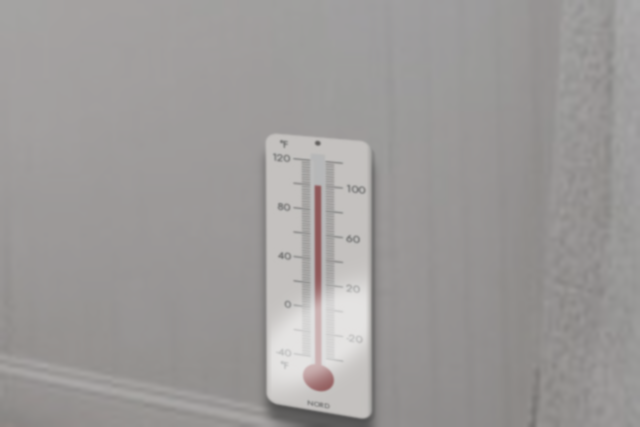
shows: 100 °F
